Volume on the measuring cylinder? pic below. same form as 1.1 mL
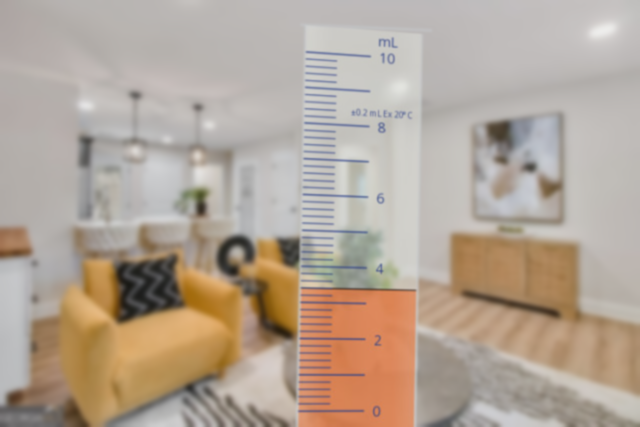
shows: 3.4 mL
